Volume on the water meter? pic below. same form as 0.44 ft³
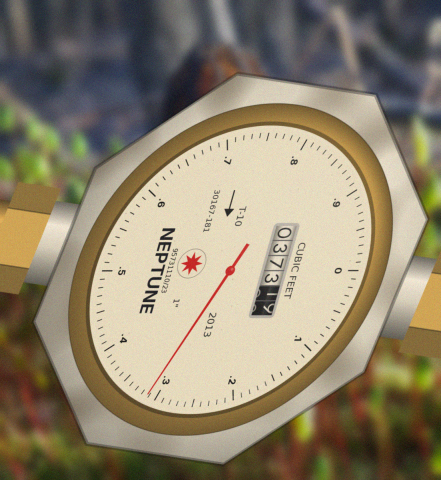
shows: 37319.31 ft³
